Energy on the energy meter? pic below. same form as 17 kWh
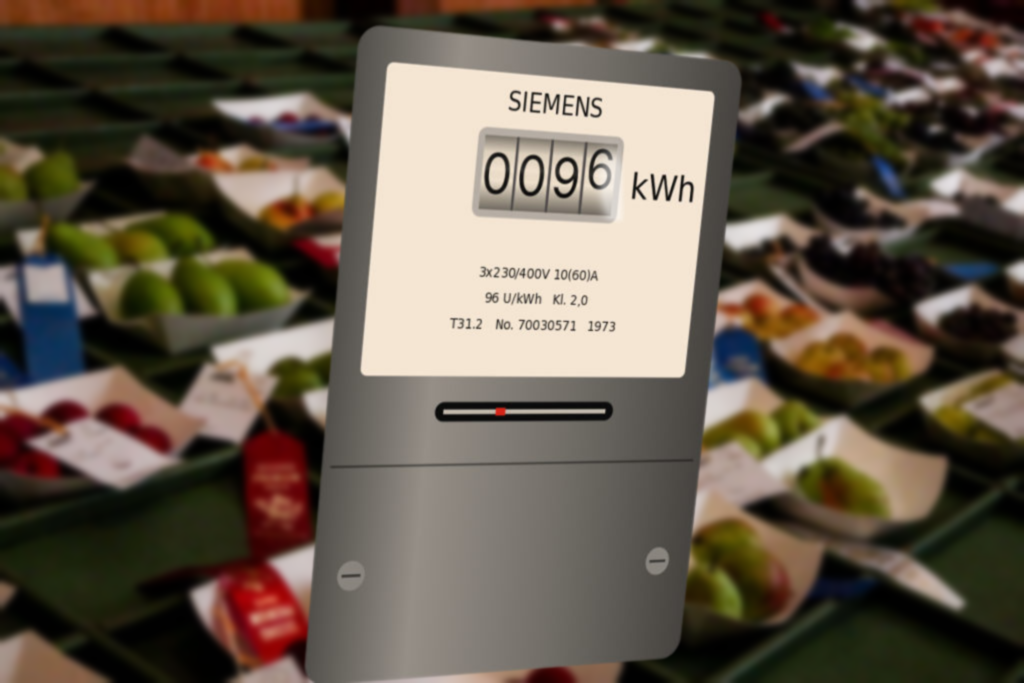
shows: 96 kWh
